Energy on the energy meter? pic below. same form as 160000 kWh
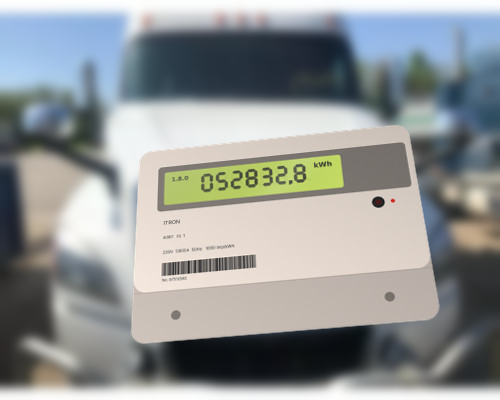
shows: 52832.8 kWh
